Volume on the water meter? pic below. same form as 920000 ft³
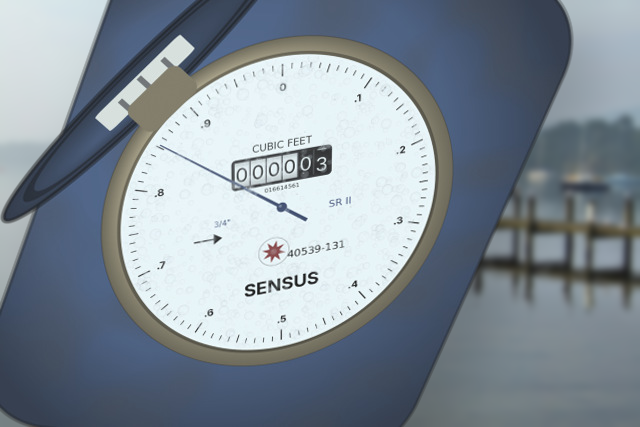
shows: 2.85 ft³
